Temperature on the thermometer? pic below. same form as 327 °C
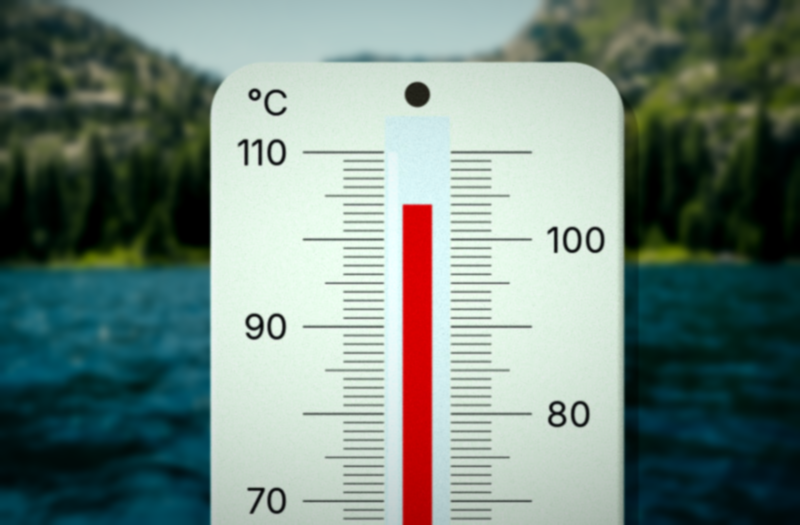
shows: 104 °C
